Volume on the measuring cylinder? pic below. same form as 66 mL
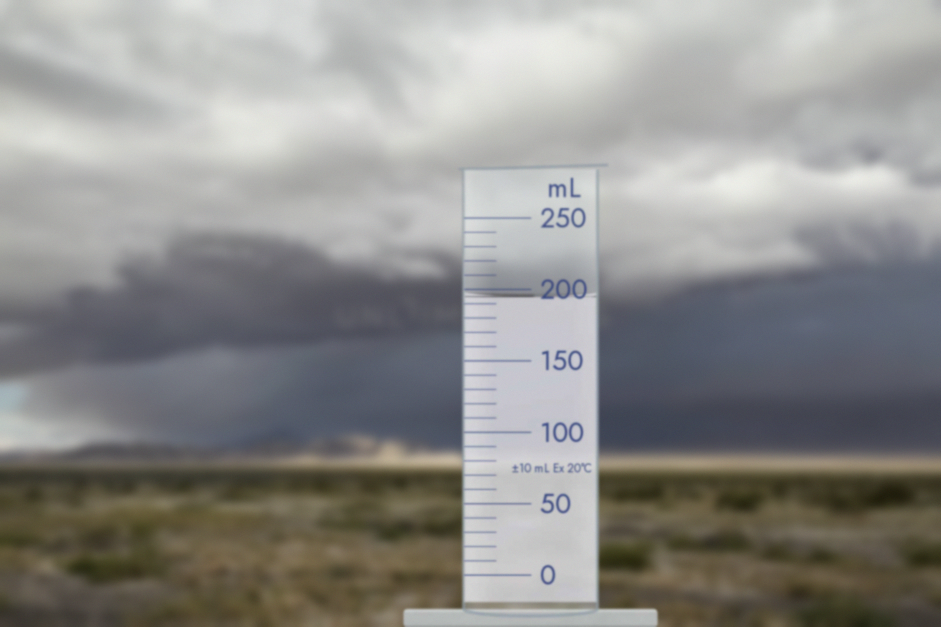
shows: 195 mL
